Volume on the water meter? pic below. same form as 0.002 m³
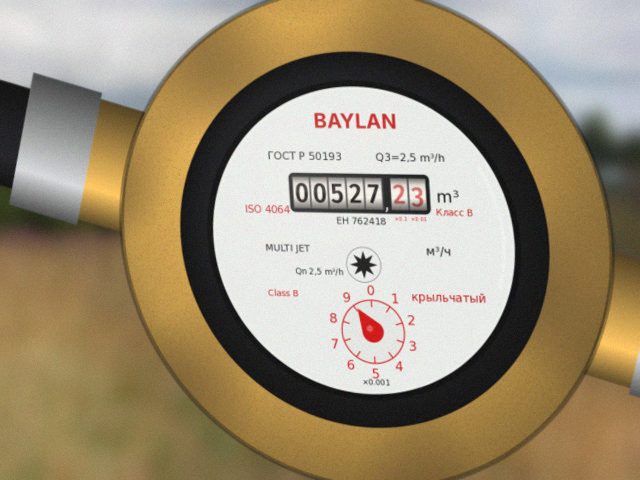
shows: 527.229 m³
